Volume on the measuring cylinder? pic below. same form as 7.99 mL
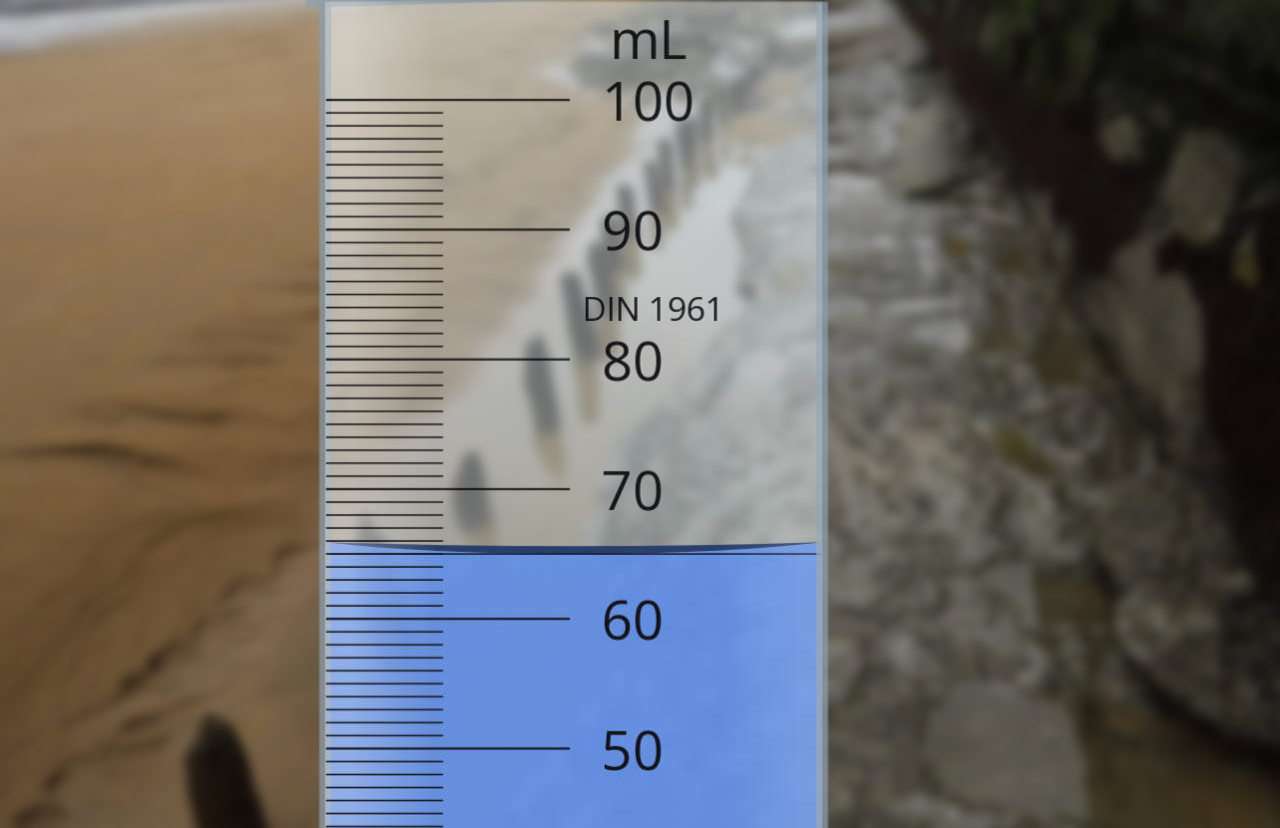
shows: 65 mL
